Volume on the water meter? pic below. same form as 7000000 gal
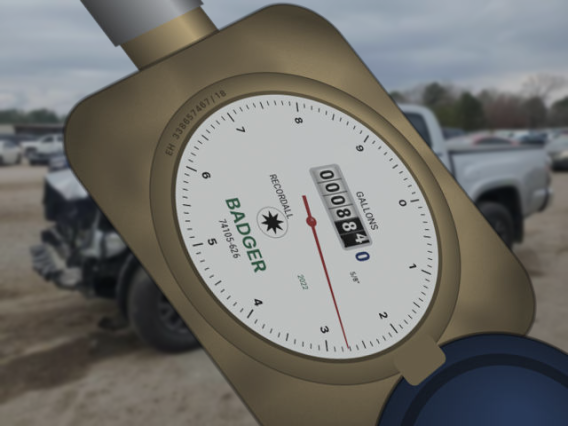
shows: 8842.7 gal
